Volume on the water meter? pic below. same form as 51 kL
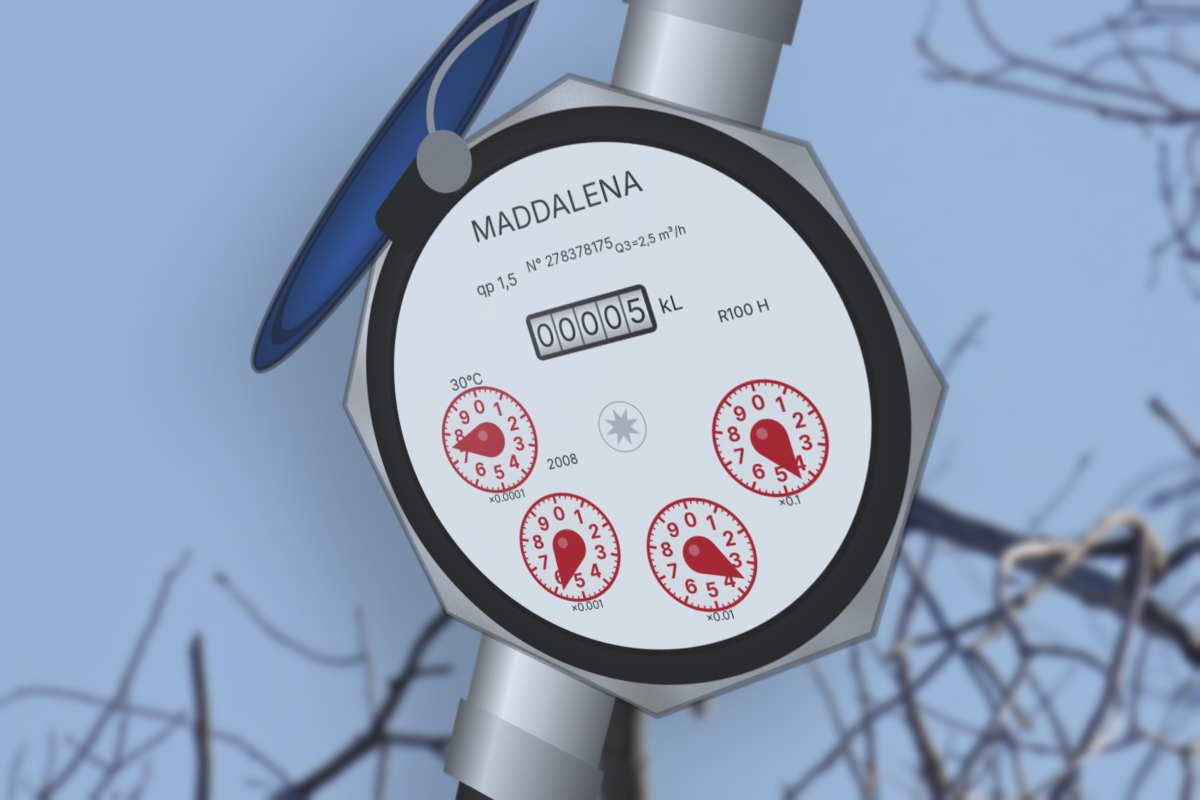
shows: 5.4357 kL
